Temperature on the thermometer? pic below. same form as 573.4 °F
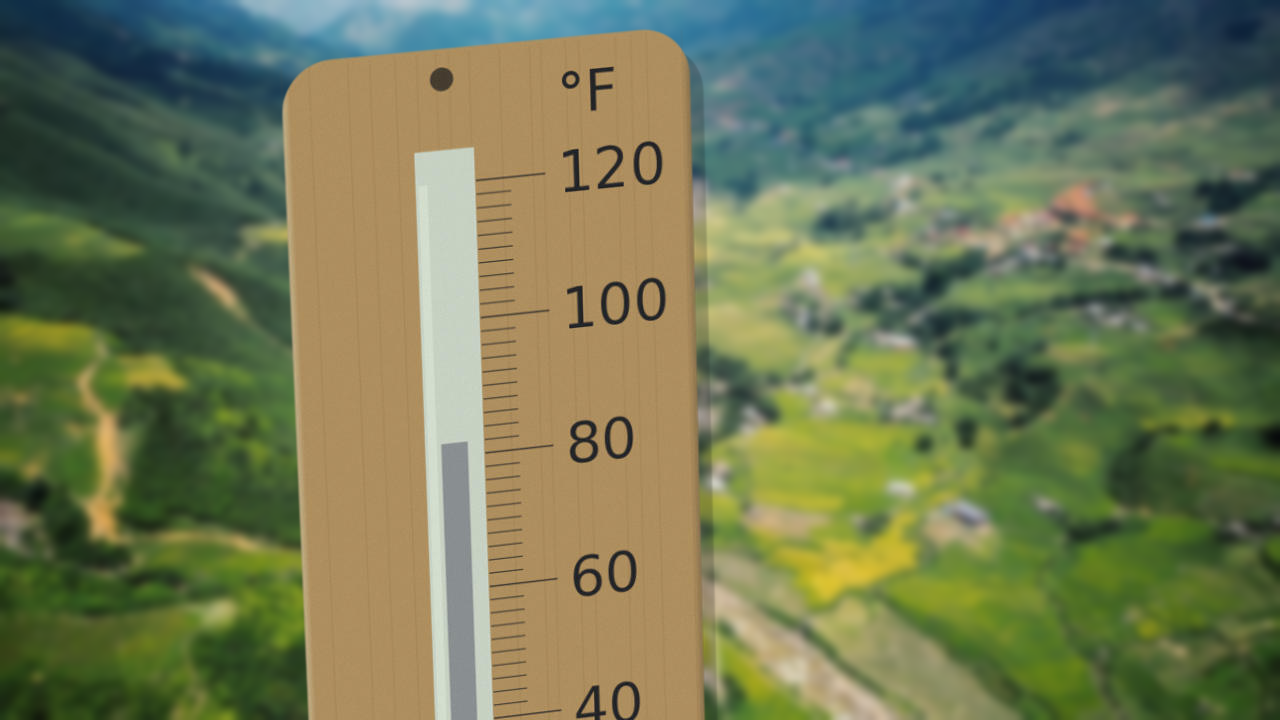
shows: 82 °F
